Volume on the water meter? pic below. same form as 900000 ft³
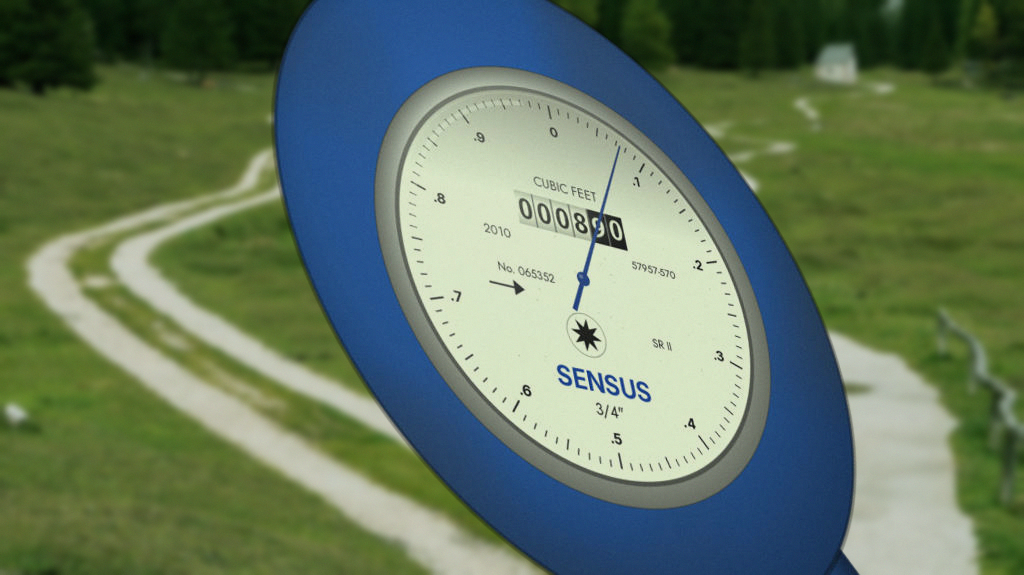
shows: 890.07 ft³
